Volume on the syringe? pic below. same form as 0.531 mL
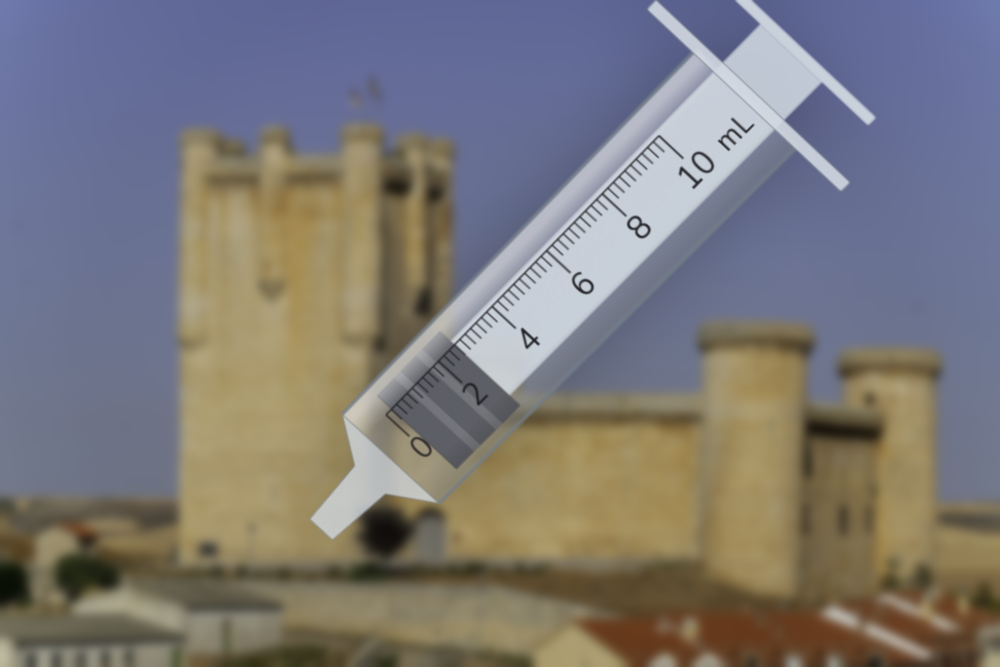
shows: 0.2 mL
